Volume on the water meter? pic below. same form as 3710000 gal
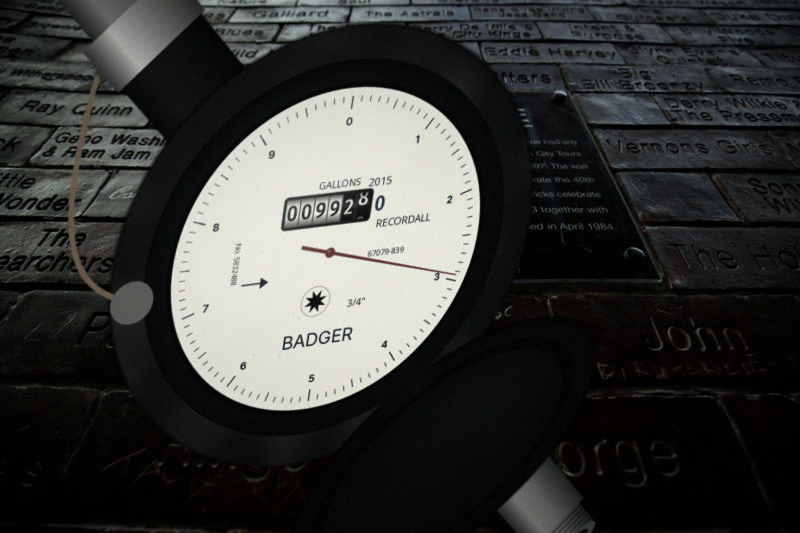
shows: 99282.9 gal
